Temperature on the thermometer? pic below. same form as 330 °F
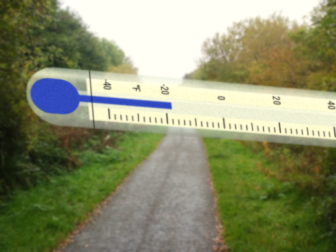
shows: -18 °F
